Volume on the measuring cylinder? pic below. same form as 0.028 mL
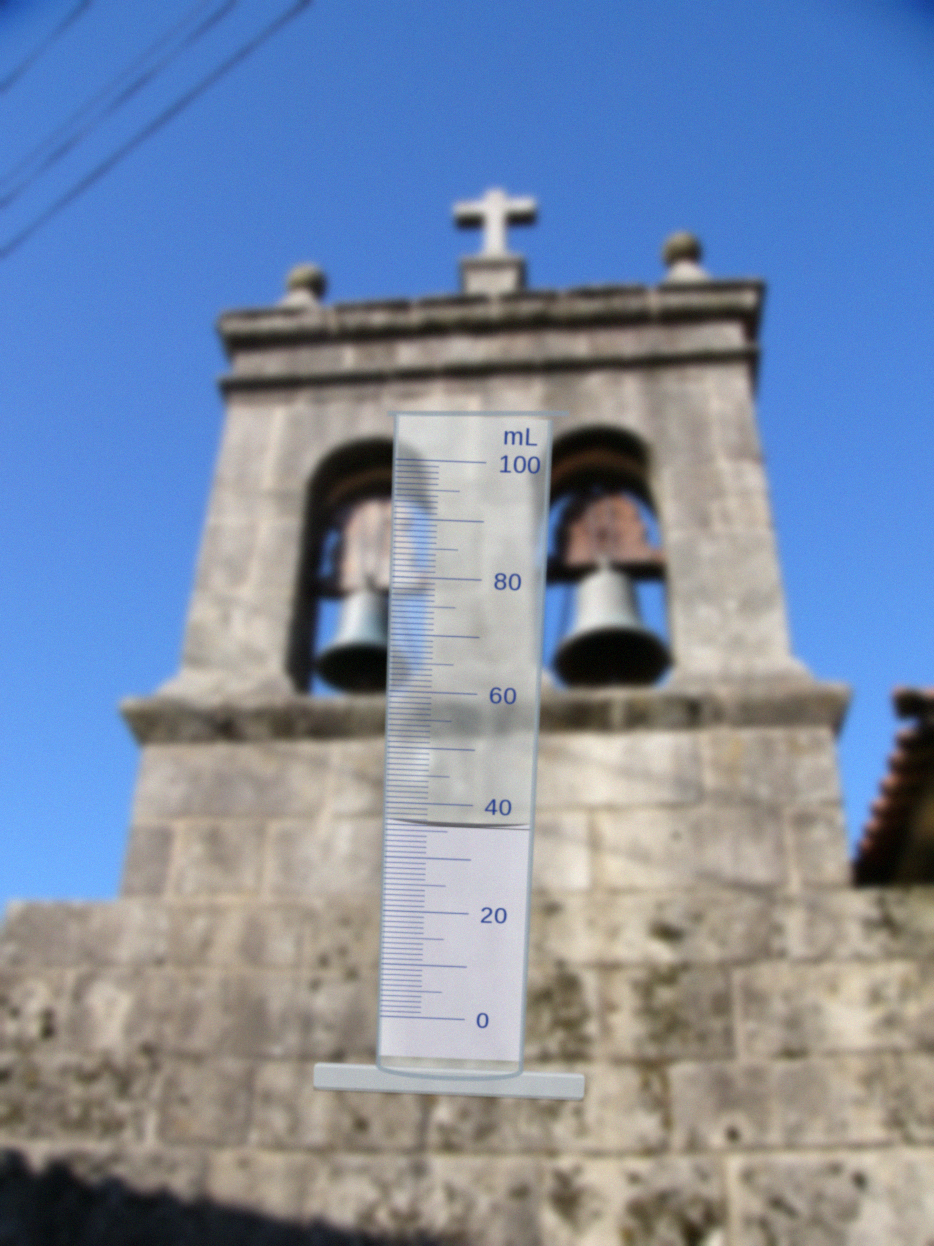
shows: 36 mL
